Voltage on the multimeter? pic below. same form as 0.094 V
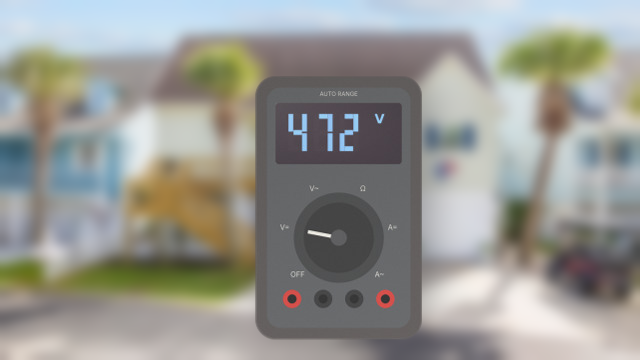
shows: 472 V
